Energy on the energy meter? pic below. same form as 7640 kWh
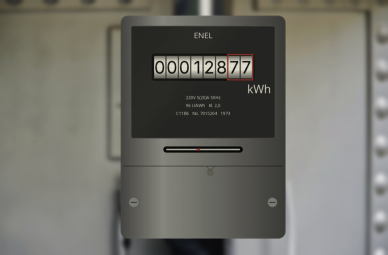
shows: 128.77 kWh
